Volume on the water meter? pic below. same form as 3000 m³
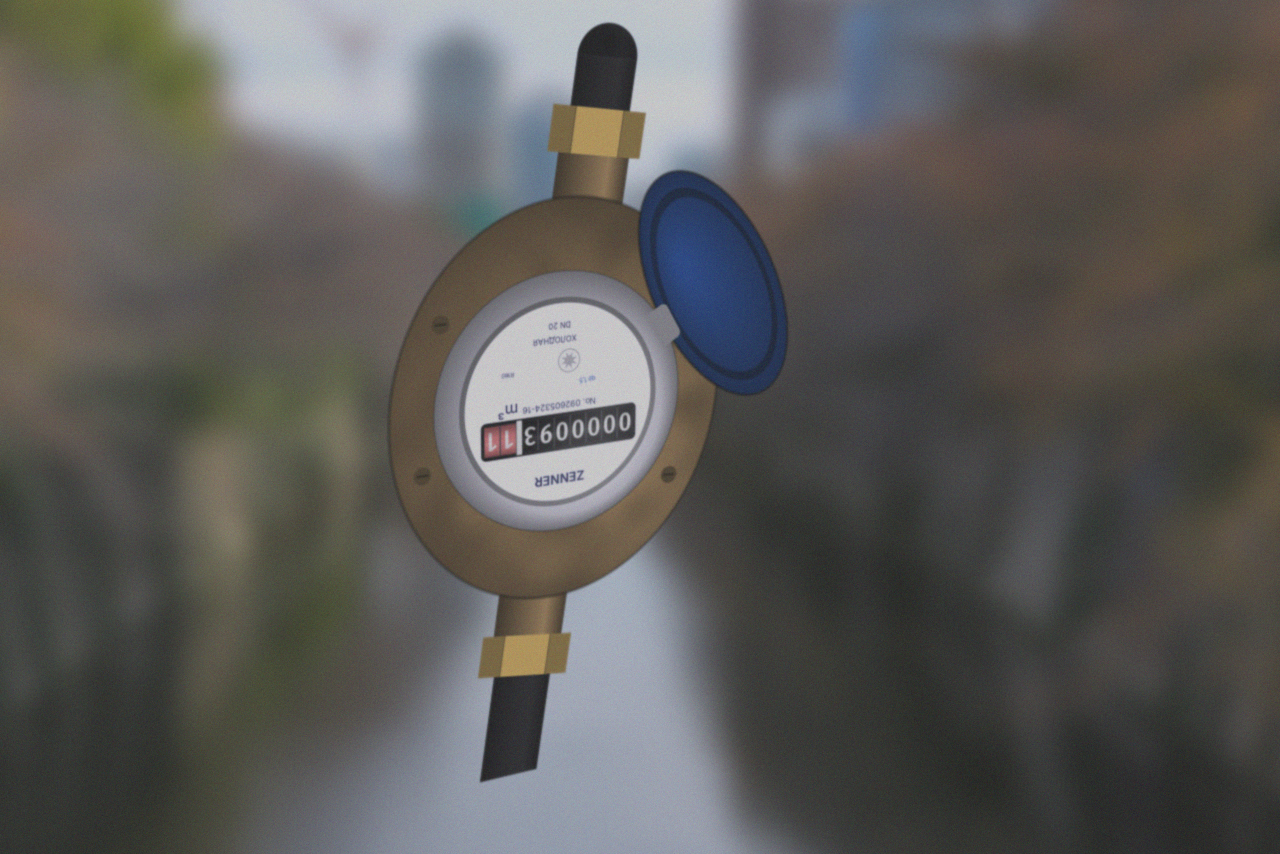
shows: 93.11 m³
